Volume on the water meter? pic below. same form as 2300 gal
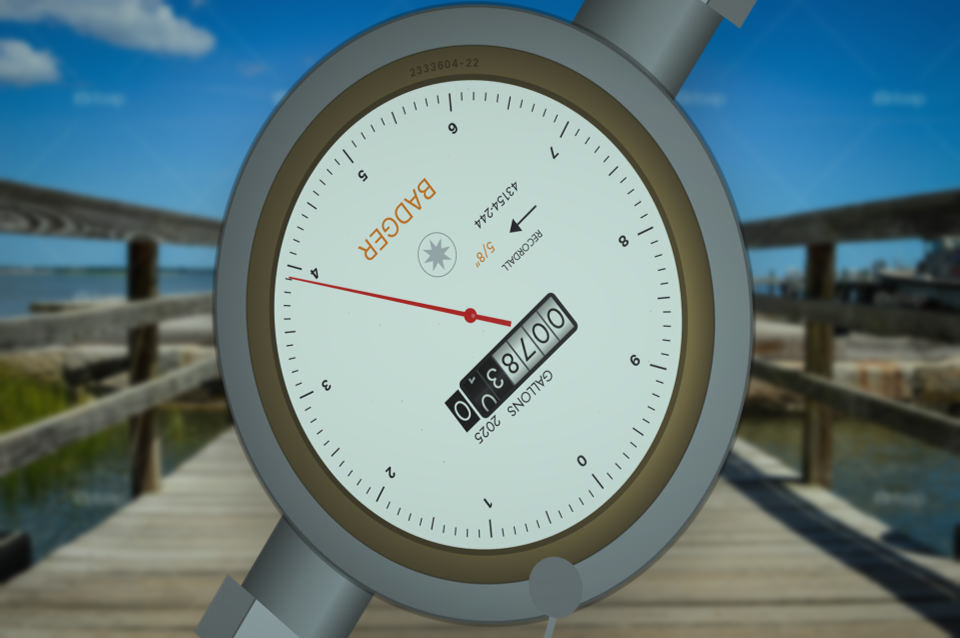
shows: 78303.9 gal
